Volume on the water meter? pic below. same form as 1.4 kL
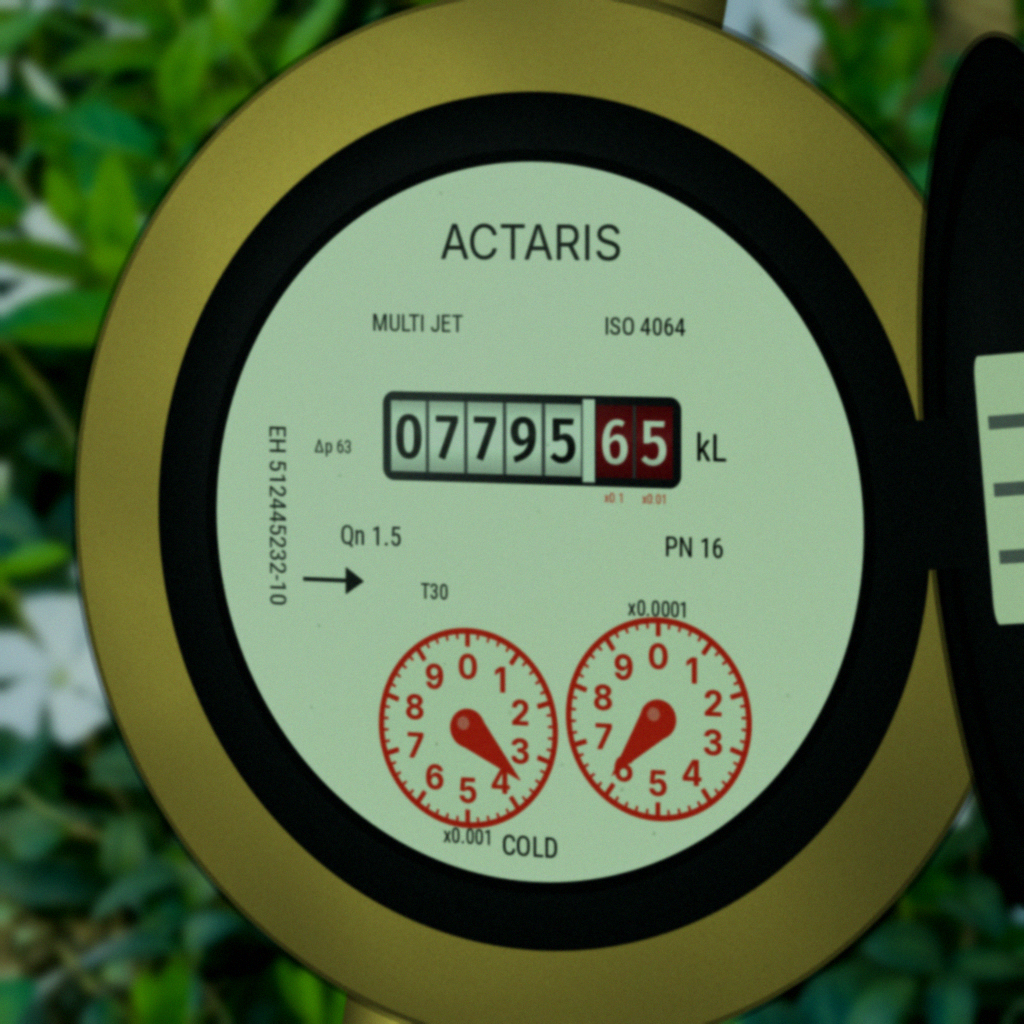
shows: 7795.6536 kL
